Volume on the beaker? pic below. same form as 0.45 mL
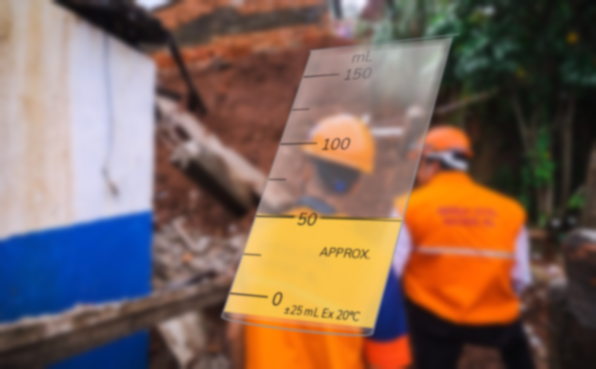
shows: 50 mL
